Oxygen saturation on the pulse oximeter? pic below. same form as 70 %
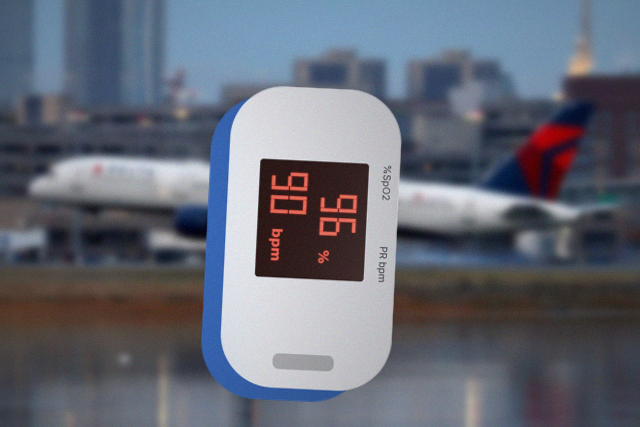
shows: 96 %
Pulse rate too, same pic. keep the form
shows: 90 bpm
